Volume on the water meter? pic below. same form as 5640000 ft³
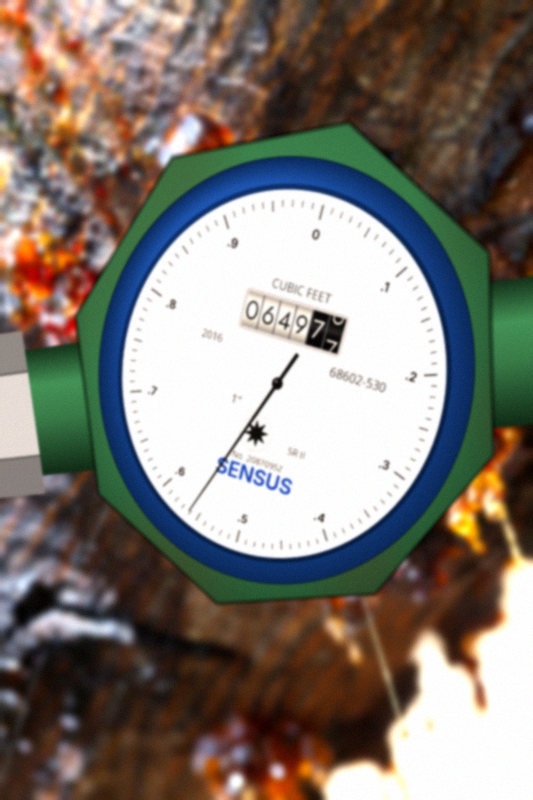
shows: 64976.56 ft³
